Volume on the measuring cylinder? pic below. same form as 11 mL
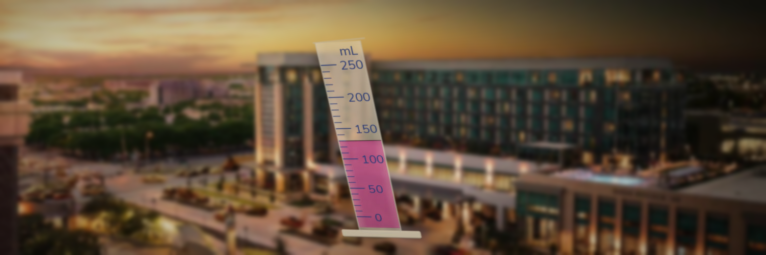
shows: 130 mL
